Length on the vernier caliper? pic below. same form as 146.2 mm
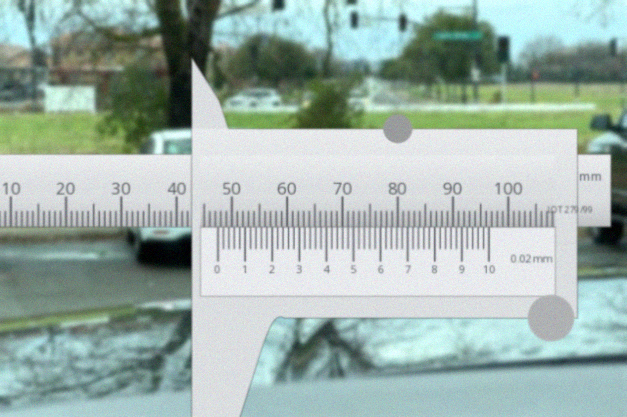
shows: 47.5 mm
